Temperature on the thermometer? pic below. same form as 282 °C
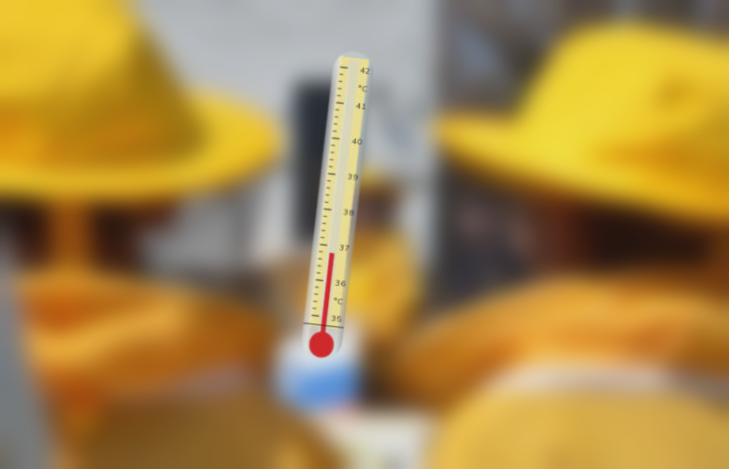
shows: 36.8 °C
